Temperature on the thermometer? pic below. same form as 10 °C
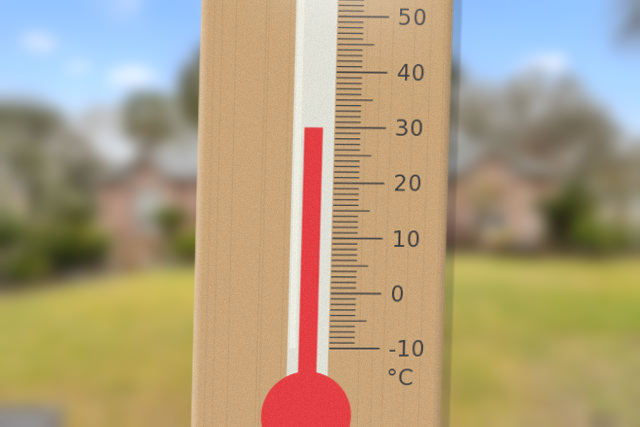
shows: 30 °C
